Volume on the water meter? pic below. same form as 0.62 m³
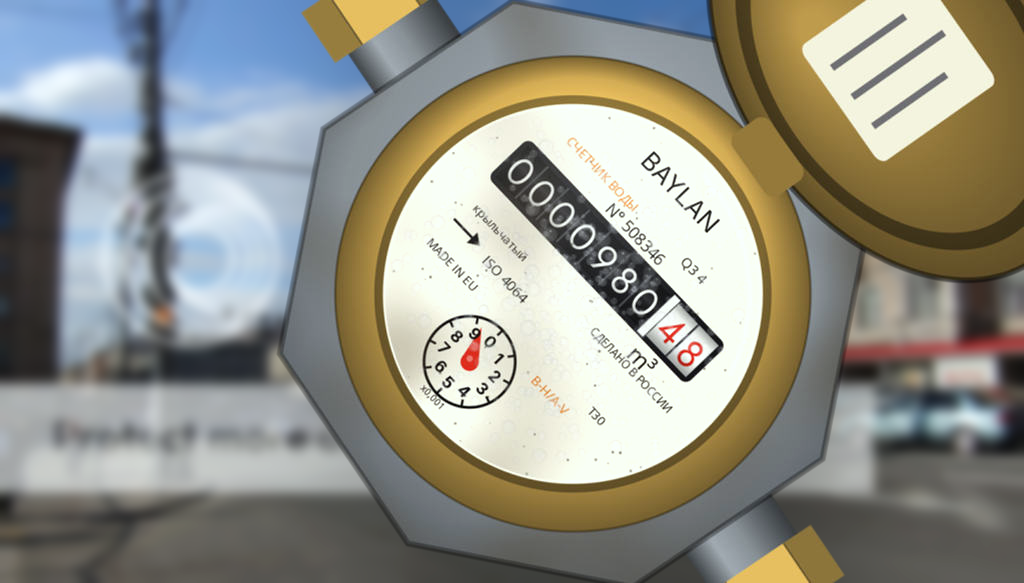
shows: 980.479 m³
